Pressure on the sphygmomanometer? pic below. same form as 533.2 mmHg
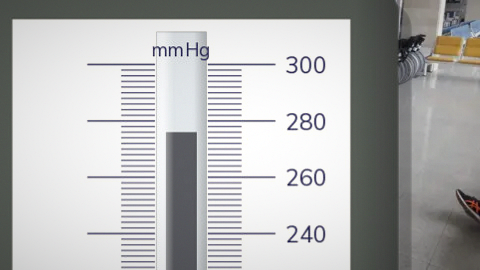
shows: 276 mmHg
